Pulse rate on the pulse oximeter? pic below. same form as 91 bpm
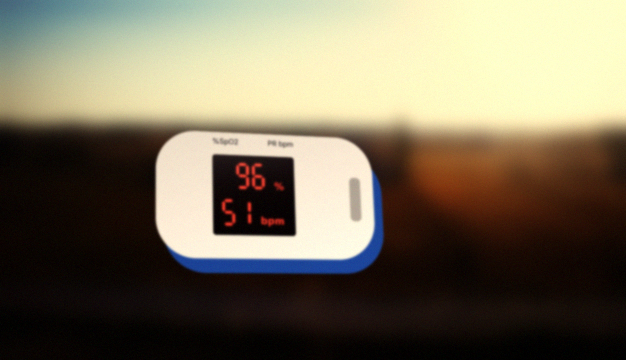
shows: 51 bpm
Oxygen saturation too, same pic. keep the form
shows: 96 %
